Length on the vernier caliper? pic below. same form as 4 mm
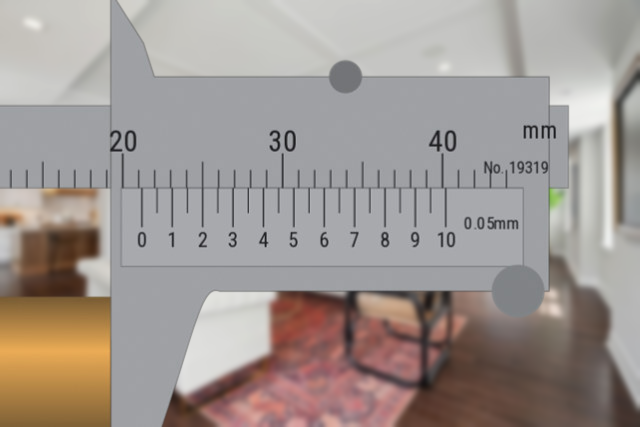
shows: 21.2 mm
